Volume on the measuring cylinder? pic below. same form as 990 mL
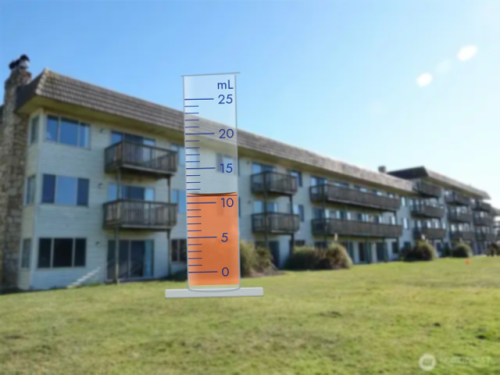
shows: 11 mL
